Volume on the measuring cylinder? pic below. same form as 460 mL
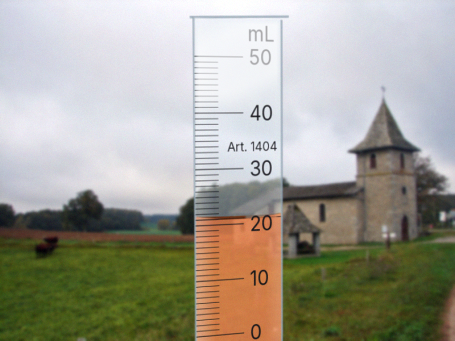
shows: 21 mL
